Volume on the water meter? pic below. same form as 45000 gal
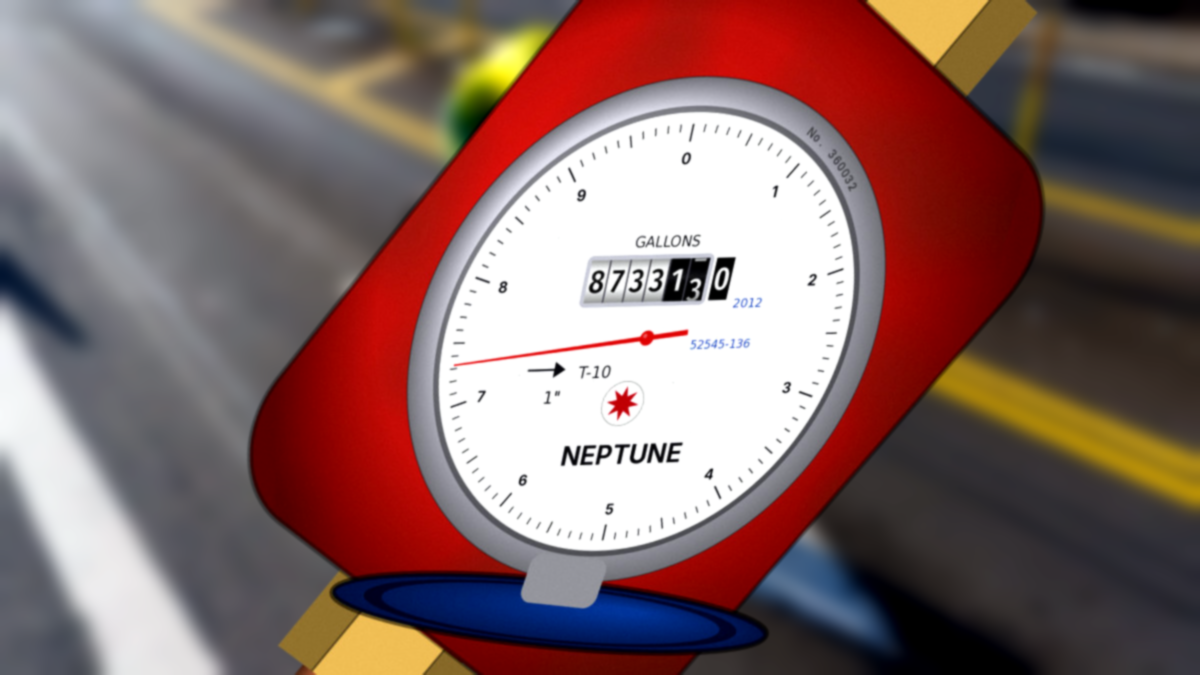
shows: 8733127.3 gal
